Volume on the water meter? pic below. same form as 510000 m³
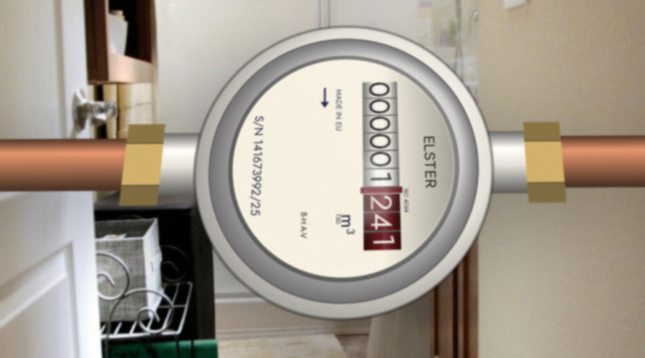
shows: 1.241 m³
